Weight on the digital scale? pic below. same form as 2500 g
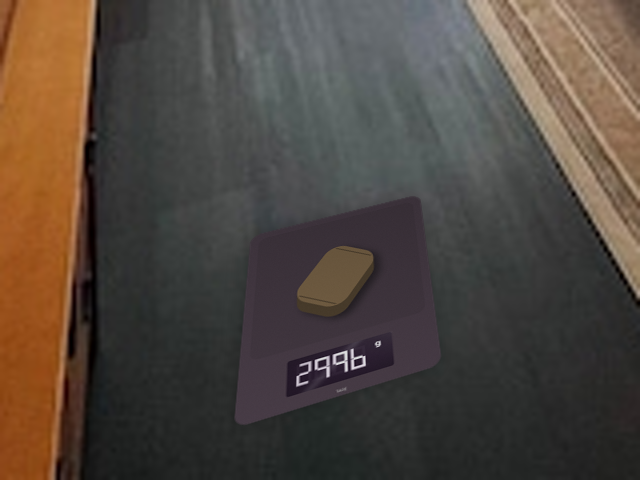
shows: 2996 g
